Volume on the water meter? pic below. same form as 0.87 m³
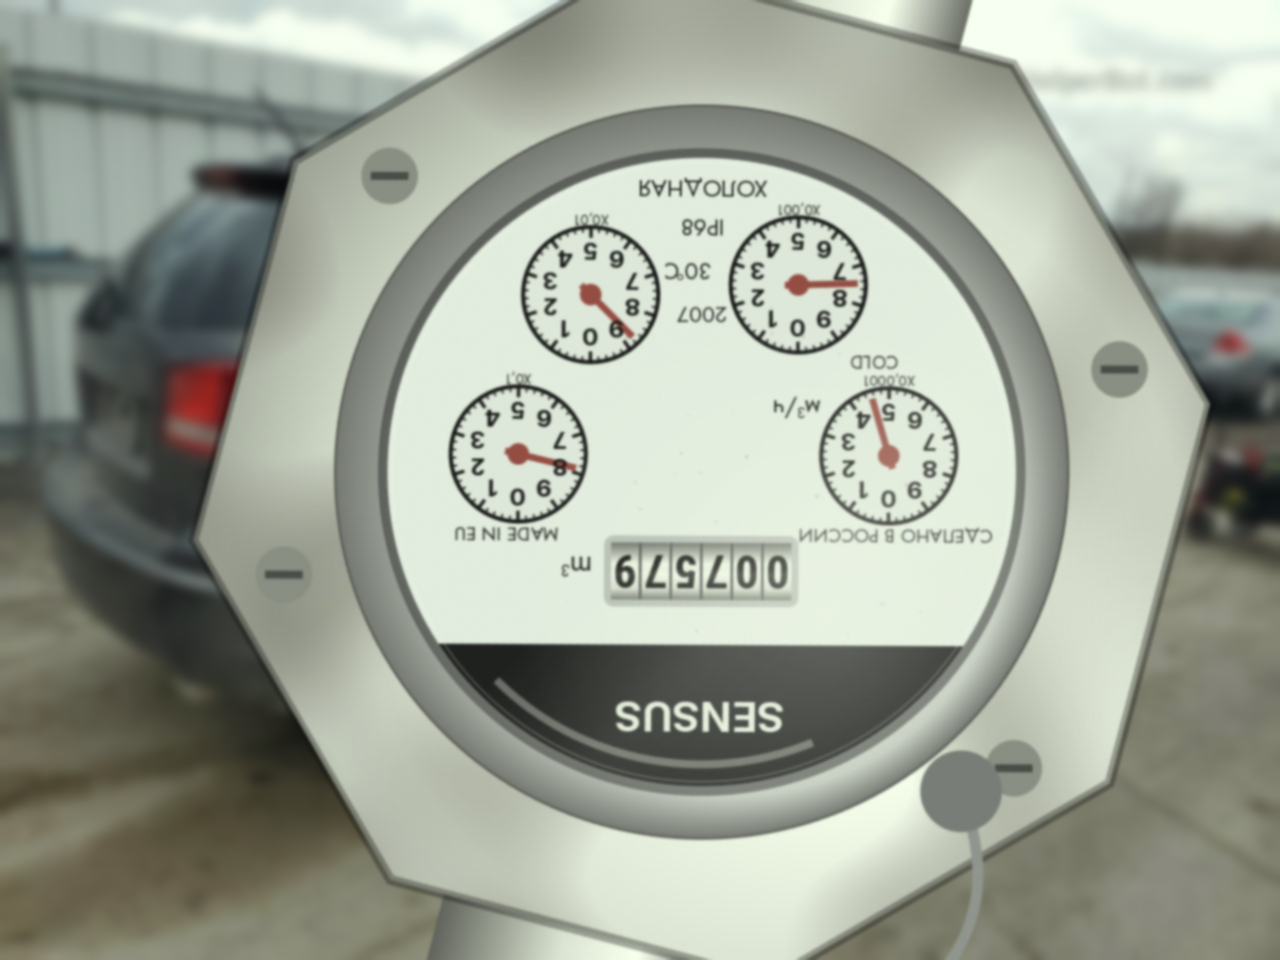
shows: 7579.7874 m³
